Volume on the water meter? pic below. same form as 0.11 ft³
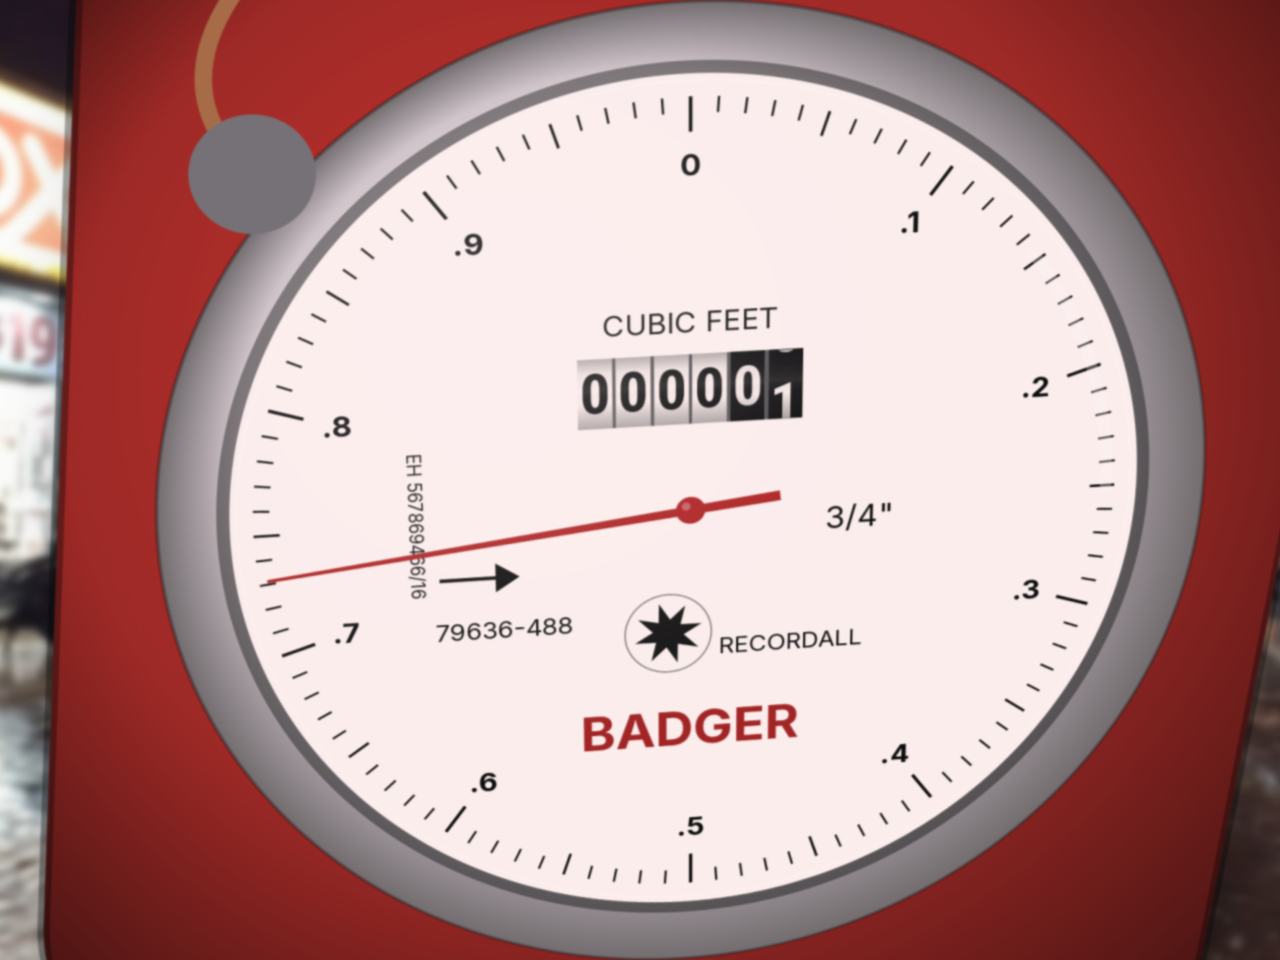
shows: 0.73 ft³
